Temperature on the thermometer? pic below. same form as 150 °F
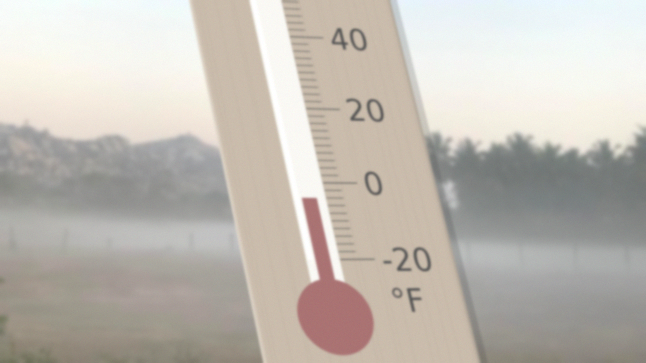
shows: -4 °F
